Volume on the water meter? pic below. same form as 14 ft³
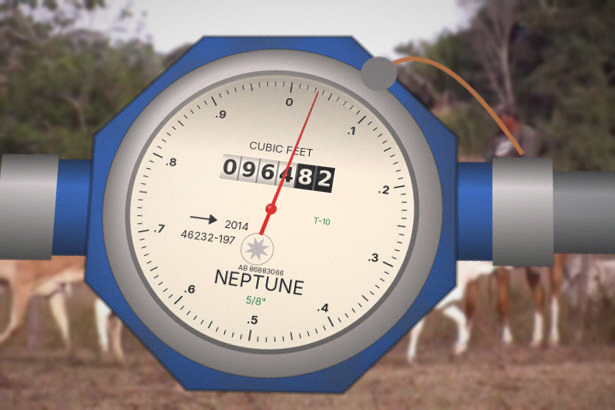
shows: 96482.03 ft³
